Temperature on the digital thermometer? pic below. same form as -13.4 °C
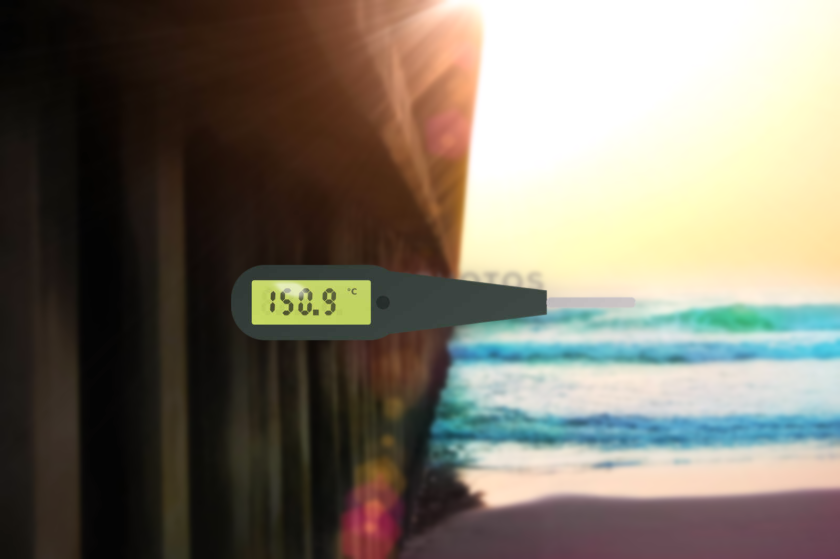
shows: 150.9 °C
